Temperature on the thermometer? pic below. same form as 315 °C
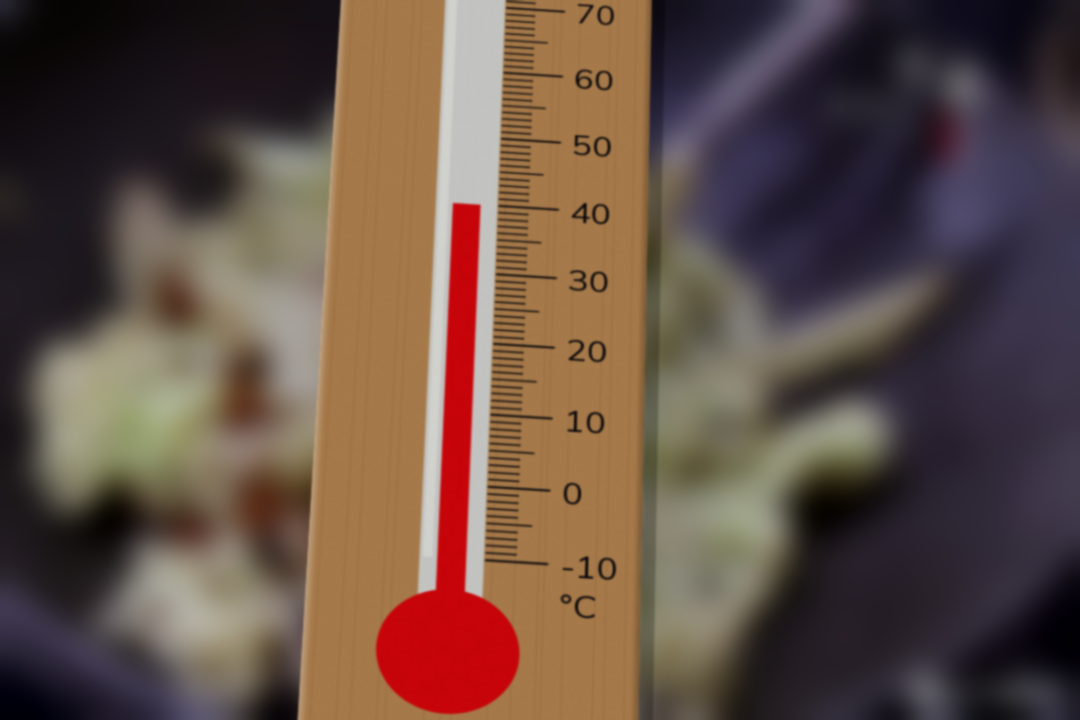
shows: 40 °C
